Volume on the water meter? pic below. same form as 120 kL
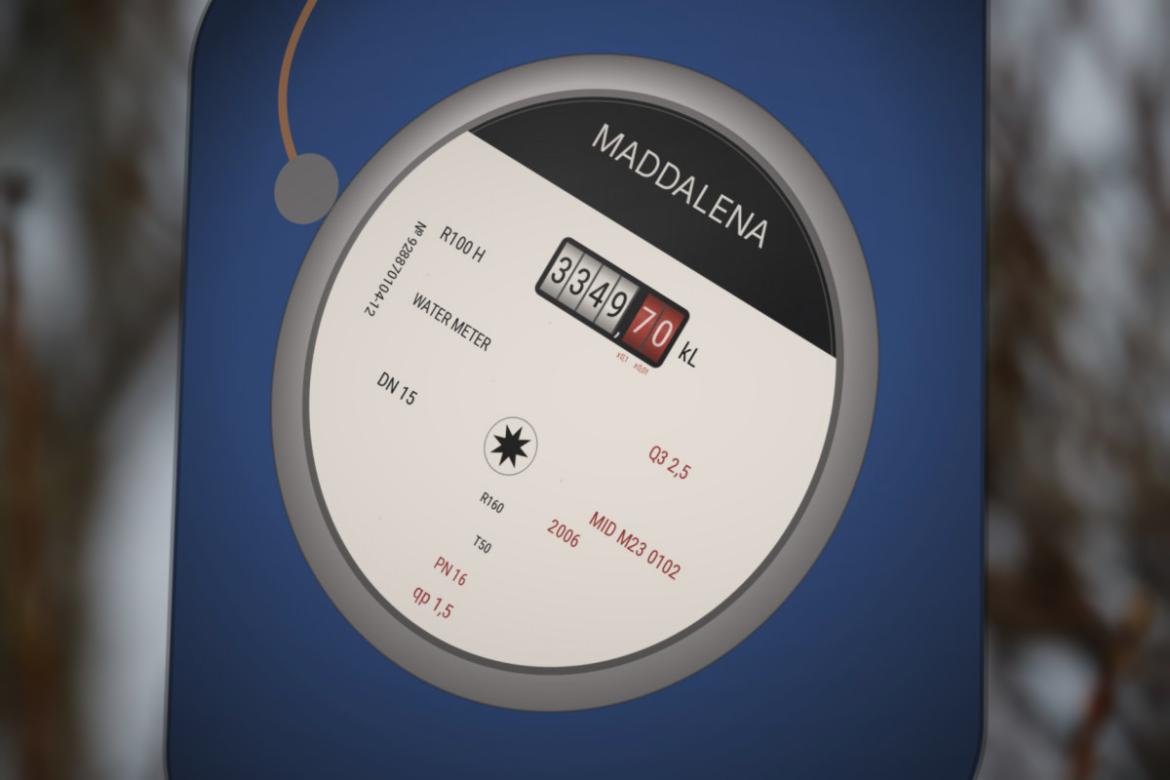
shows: 3349.70 kL
